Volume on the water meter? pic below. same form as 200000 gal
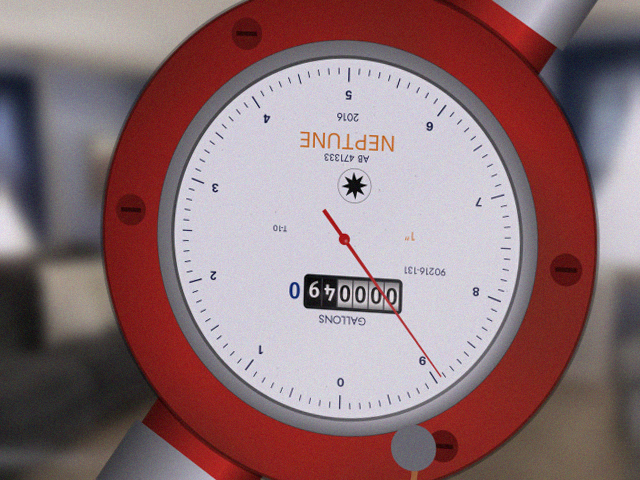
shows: 488.9 gal
